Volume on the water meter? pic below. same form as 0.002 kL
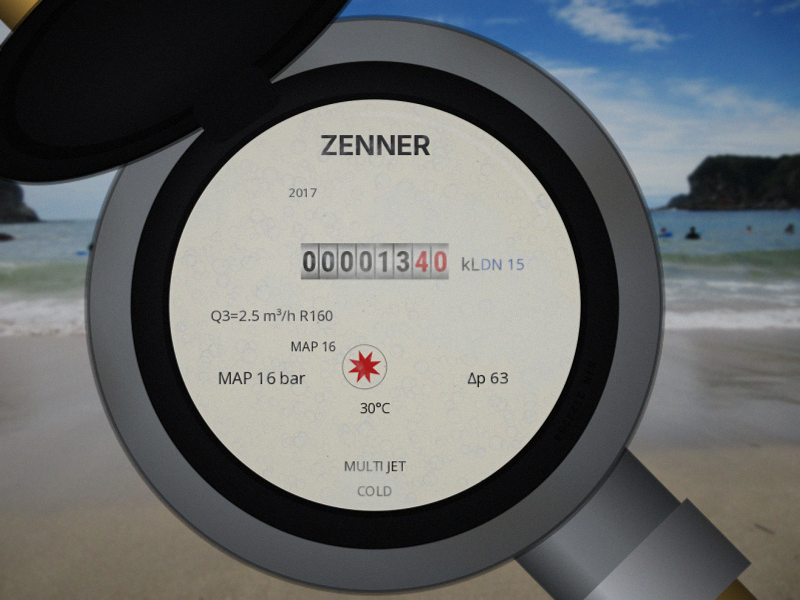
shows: 13.40 kL
